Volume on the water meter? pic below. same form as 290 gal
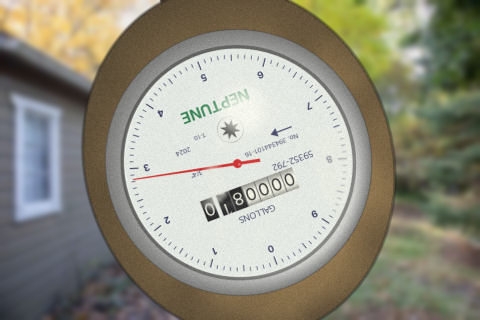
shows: 812.8 gal
